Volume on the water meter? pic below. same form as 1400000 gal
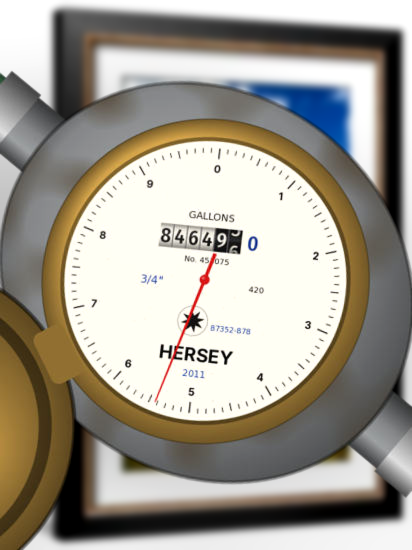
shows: 8464955.4 gal
